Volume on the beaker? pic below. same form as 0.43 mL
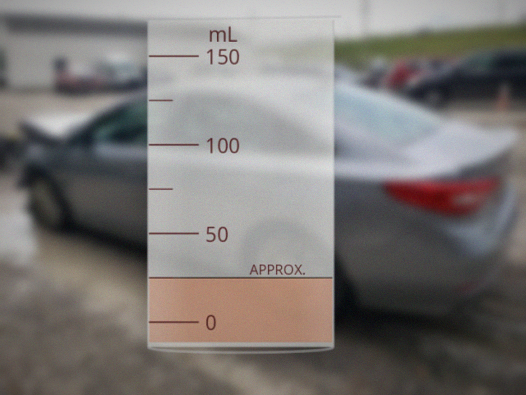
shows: 25 mL
